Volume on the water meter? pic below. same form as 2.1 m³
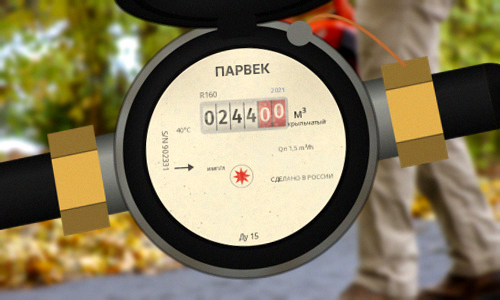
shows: 244.00 m³
